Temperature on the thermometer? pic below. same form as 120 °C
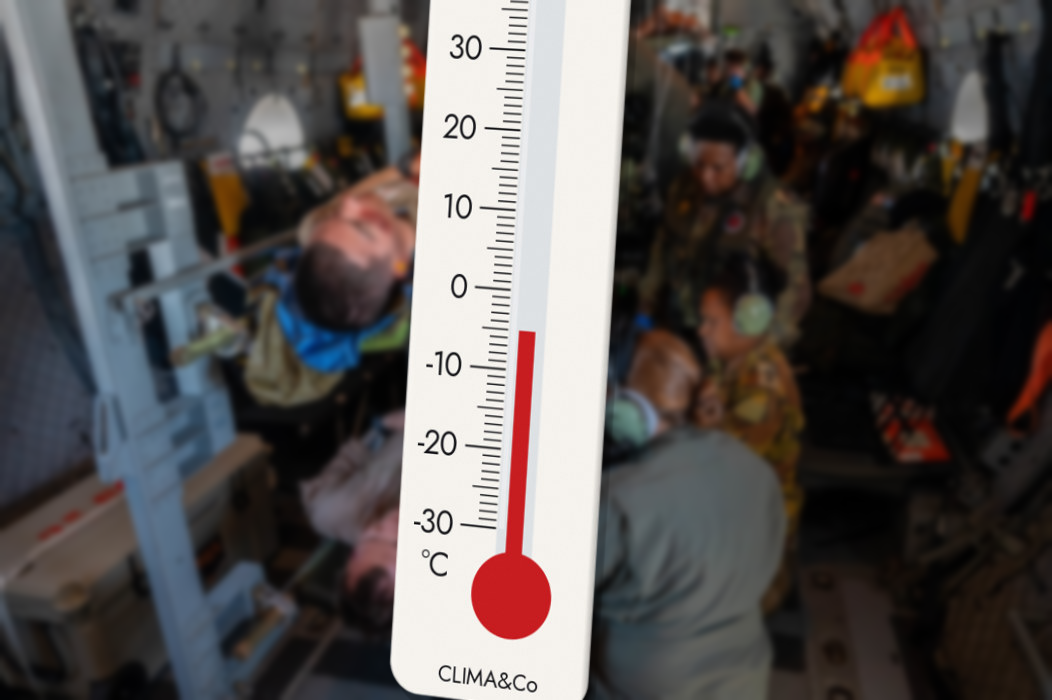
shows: -5 °C
